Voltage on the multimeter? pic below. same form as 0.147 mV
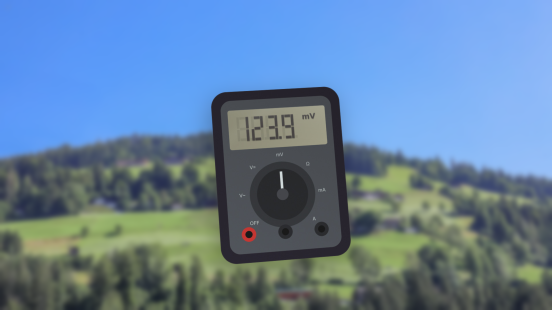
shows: 123.9 mV
